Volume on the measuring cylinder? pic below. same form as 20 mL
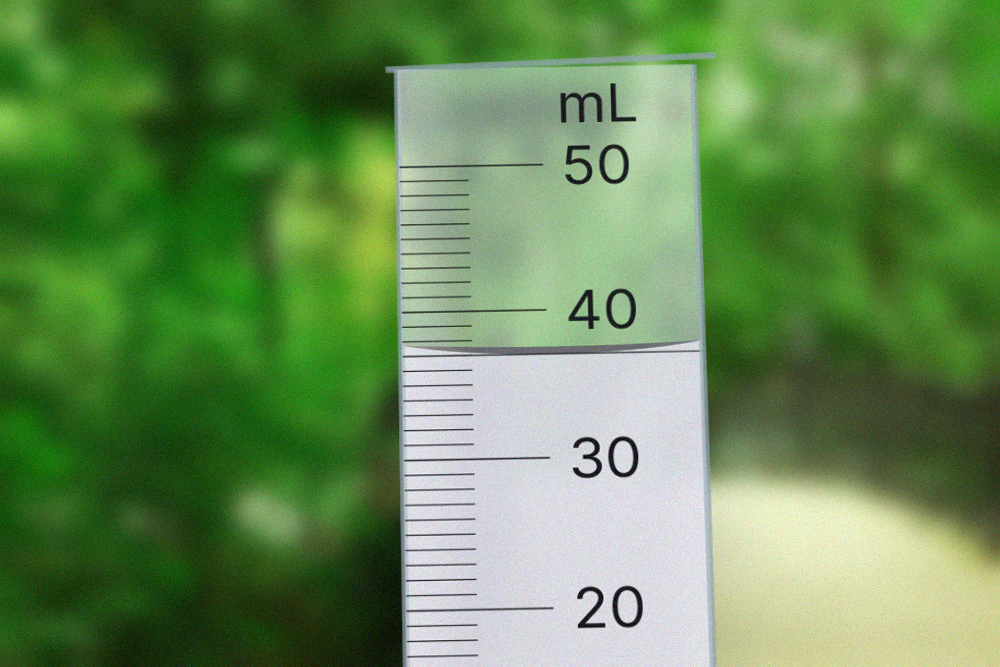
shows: 37 mL
